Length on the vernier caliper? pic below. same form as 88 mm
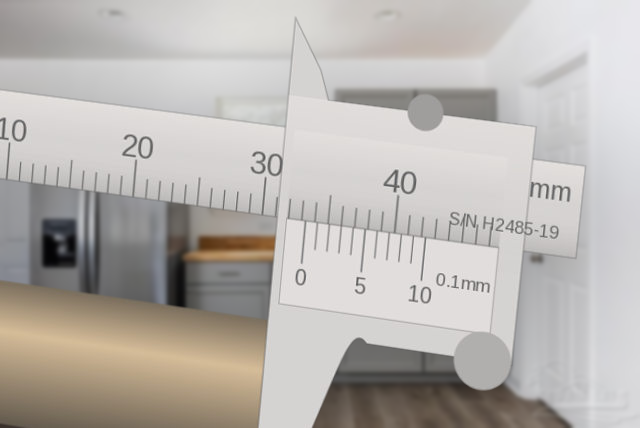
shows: 33.3 mm
